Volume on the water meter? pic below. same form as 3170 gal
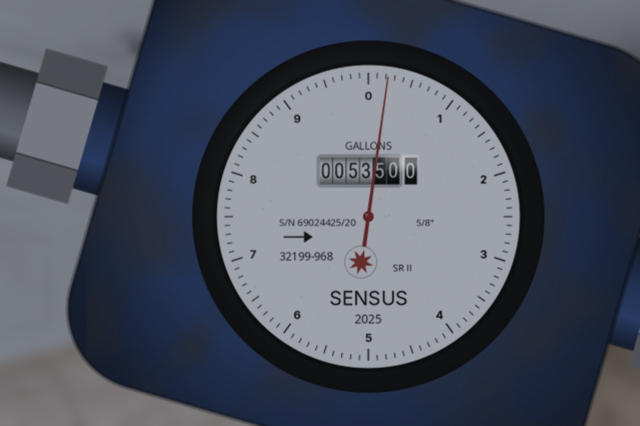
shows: 53500.2 gal
